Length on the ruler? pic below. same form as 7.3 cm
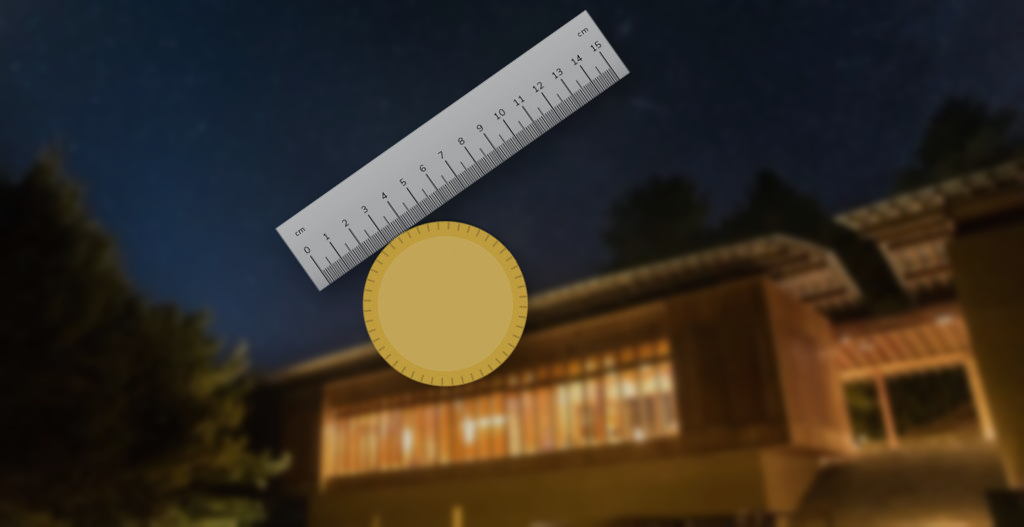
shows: 7 cm
